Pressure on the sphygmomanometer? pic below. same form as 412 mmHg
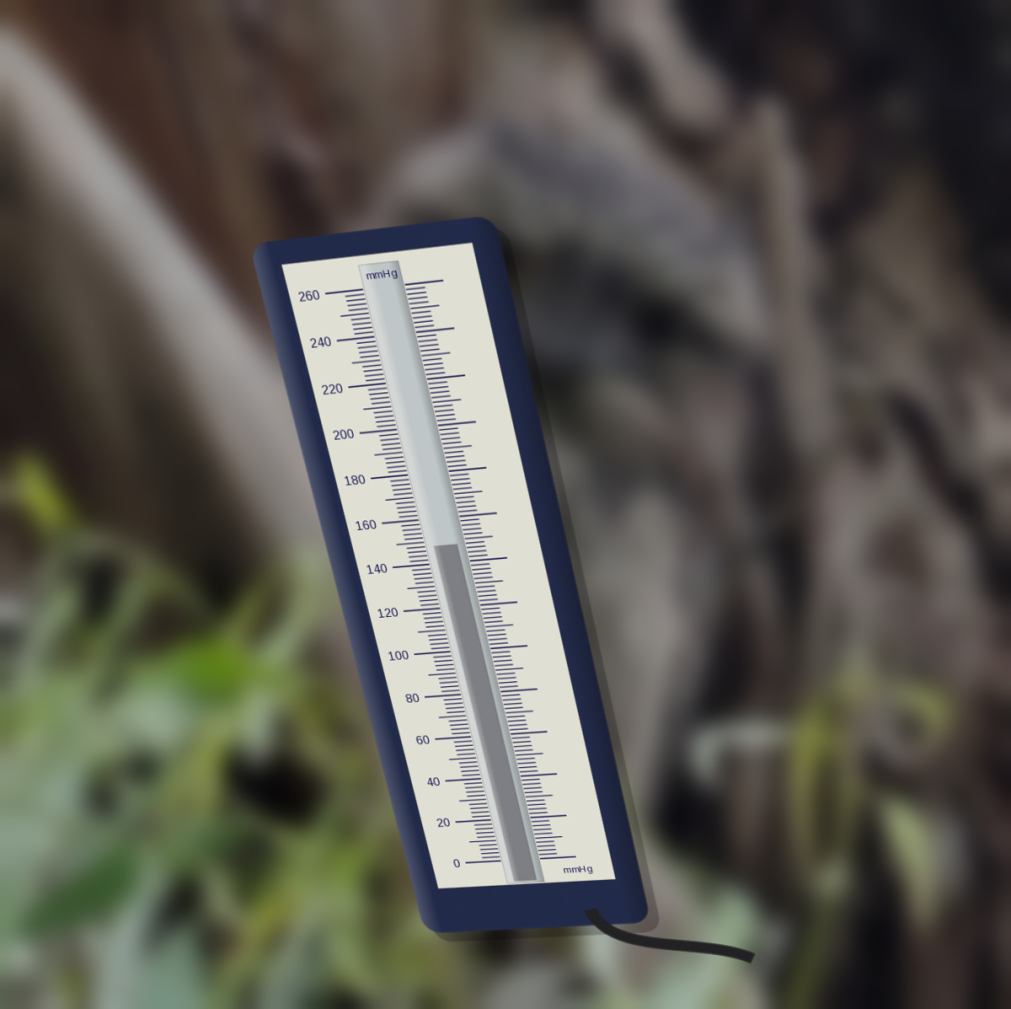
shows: 148 mmHg
